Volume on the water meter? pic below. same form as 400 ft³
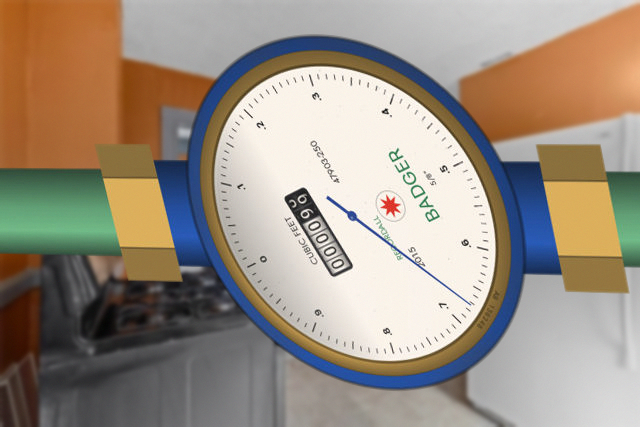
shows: 98.67 ft³
